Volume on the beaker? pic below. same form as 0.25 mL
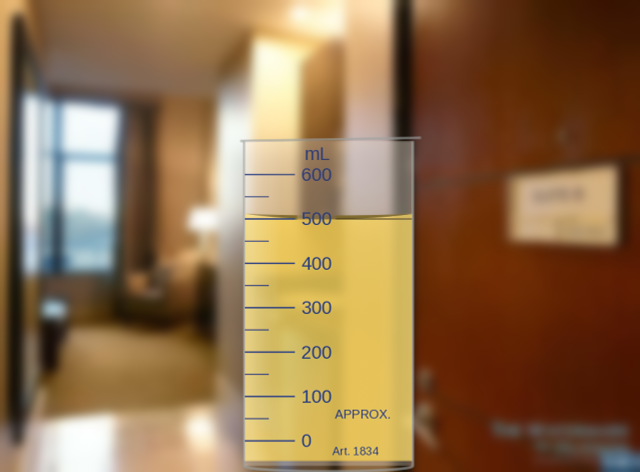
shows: 500 mL
